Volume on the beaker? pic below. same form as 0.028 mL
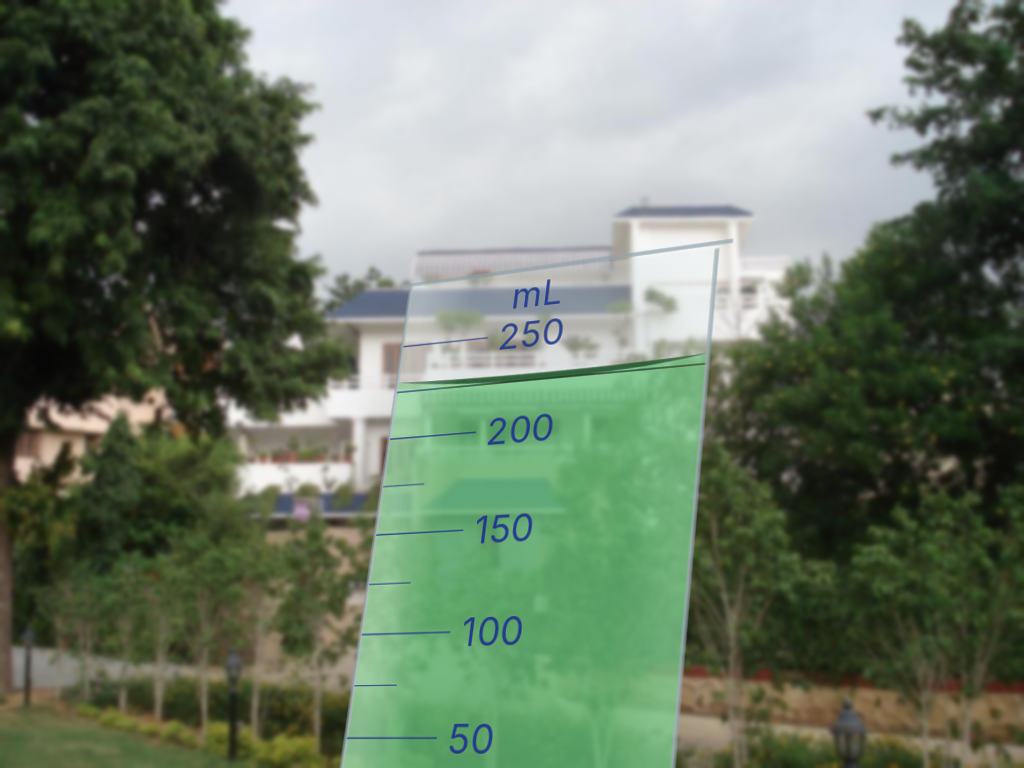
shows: 225 mL
